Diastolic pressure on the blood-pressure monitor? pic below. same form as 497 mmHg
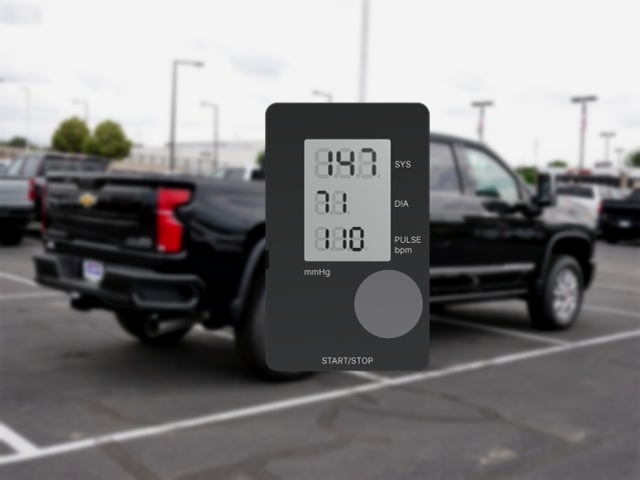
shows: 71 mmHg
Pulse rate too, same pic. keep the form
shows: 110 bpm
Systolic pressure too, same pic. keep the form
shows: 147 mmHg
